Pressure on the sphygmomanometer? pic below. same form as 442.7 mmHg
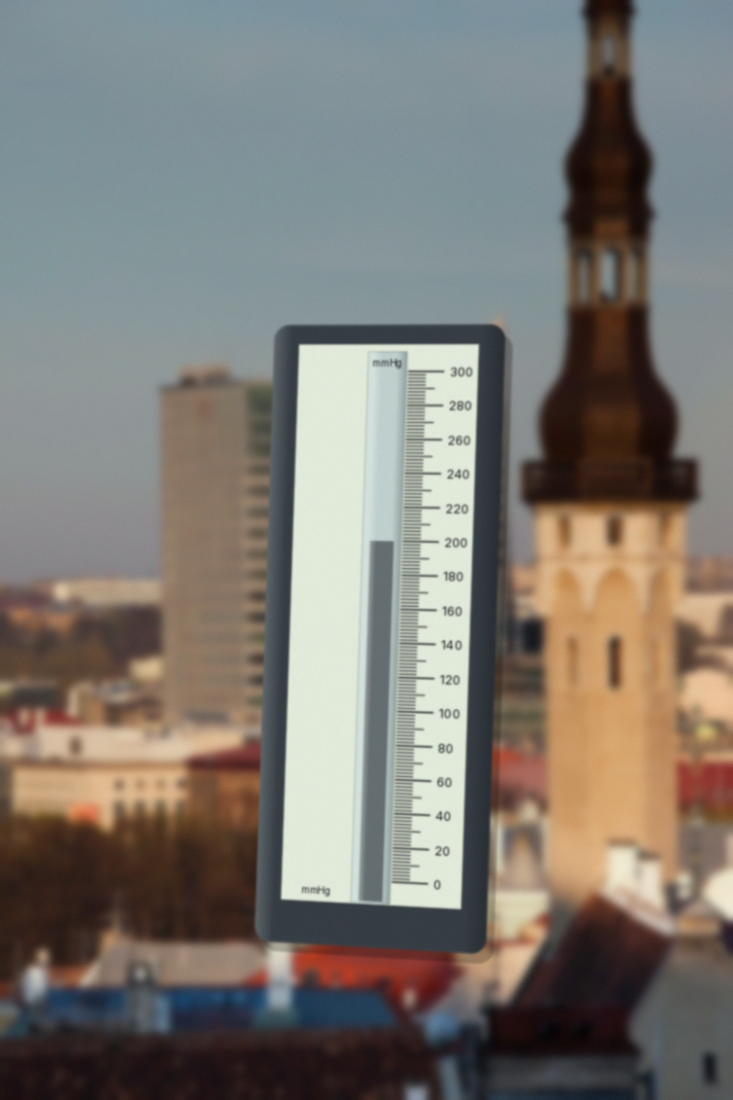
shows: 200 mmHg
